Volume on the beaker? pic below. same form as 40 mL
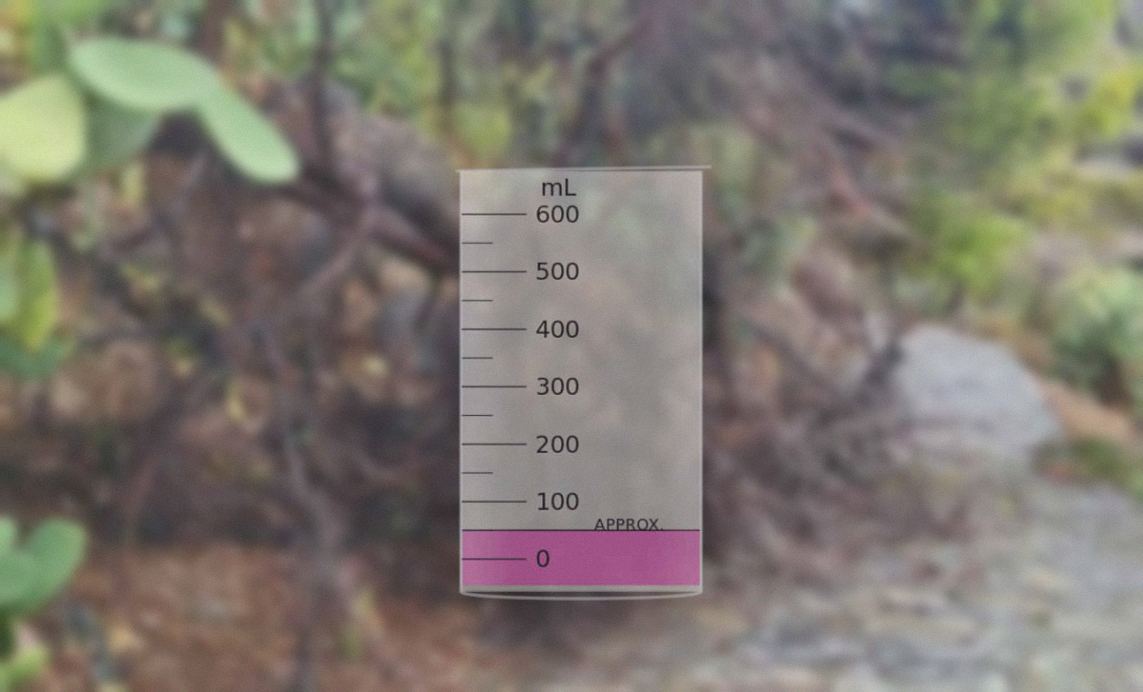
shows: 50 mL
